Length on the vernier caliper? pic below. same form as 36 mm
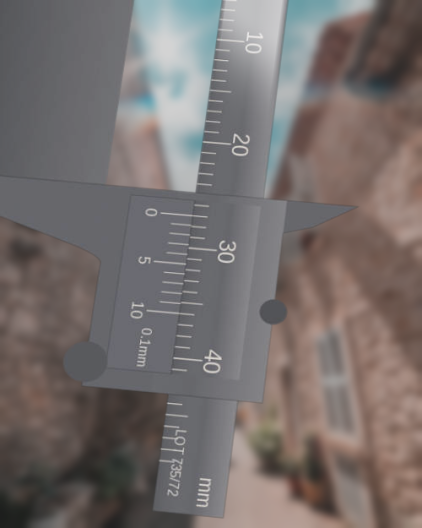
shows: 27.0 mm
